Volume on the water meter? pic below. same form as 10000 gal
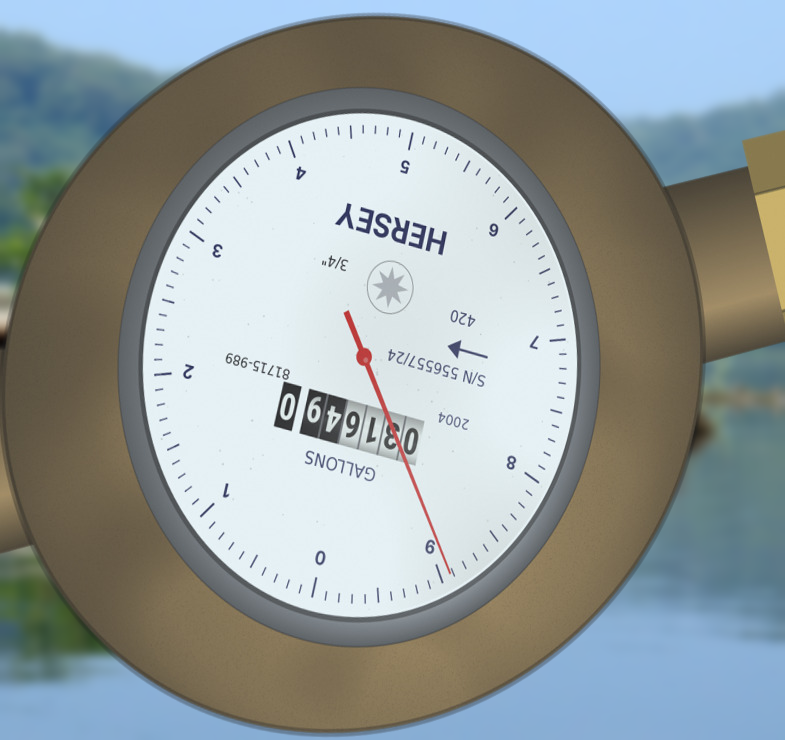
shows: 316488.9 gal
